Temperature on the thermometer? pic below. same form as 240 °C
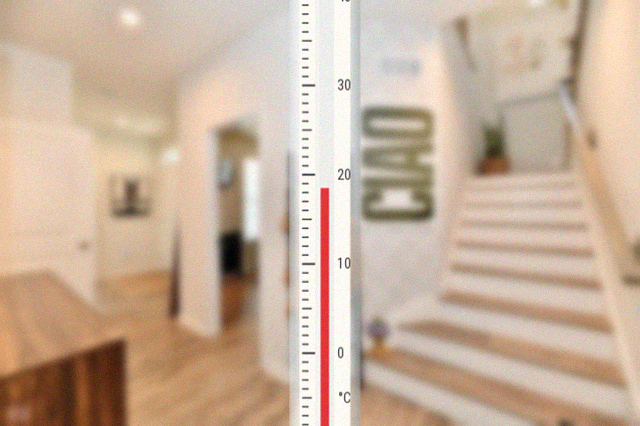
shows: 18.5 °C
